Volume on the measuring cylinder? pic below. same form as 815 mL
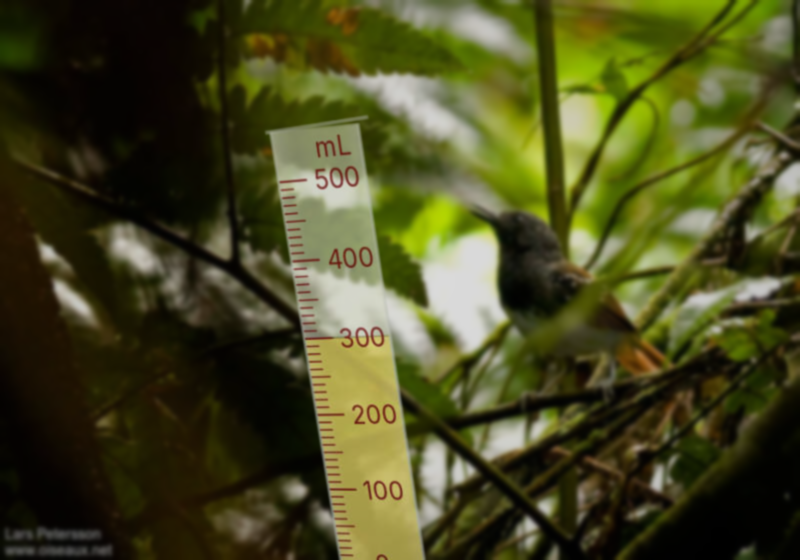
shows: 300 mL
